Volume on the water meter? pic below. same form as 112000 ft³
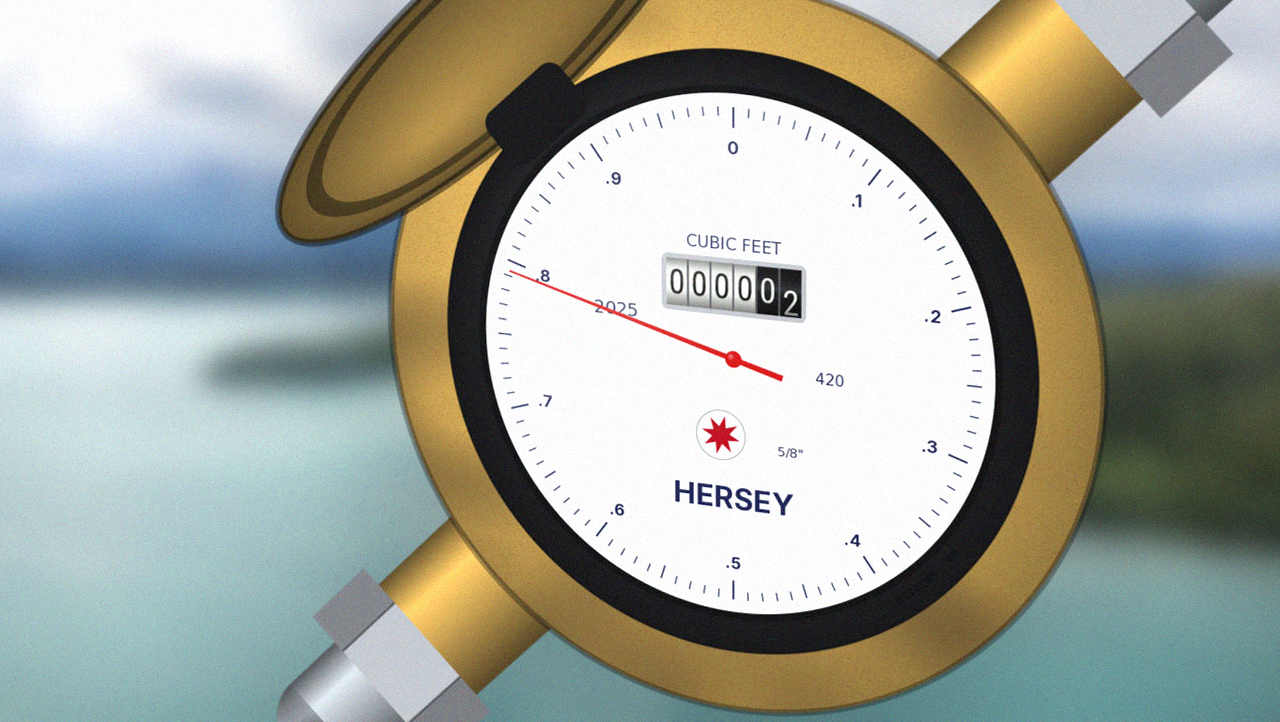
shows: 1.79 ft³
